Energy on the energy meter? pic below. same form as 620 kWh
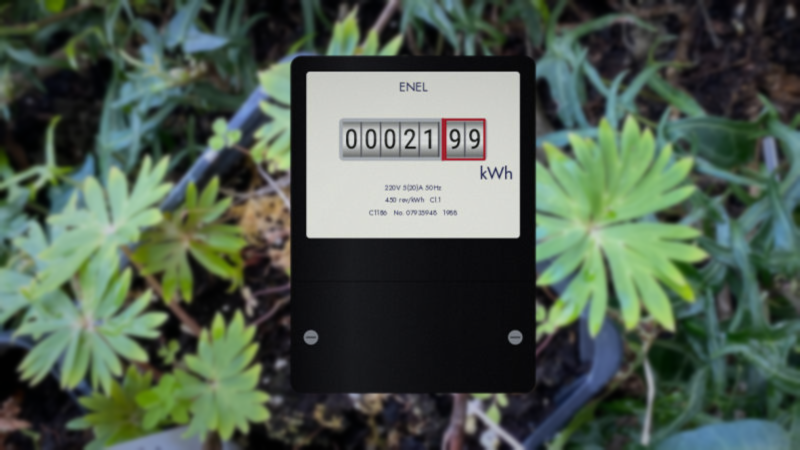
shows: 21.99 kWh
